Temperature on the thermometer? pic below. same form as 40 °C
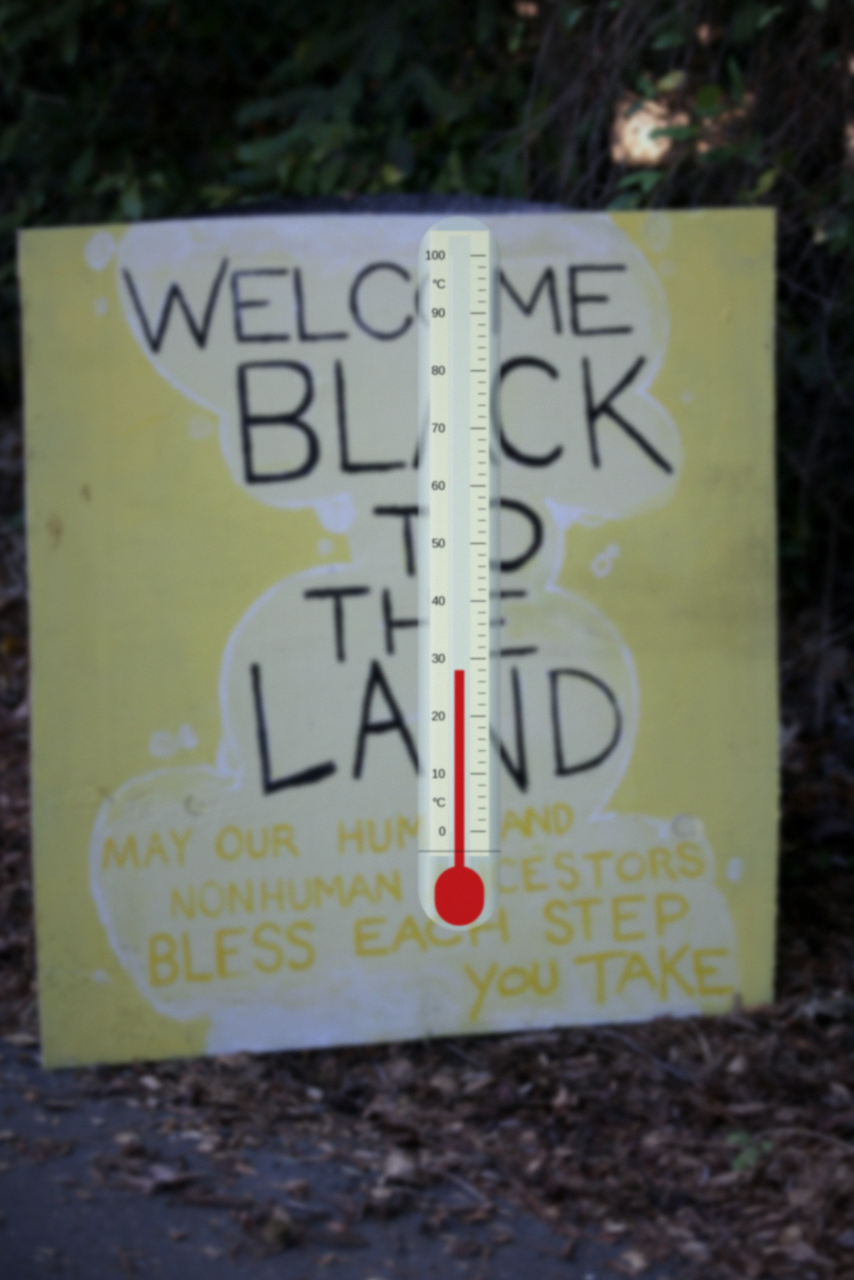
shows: 28 °C
